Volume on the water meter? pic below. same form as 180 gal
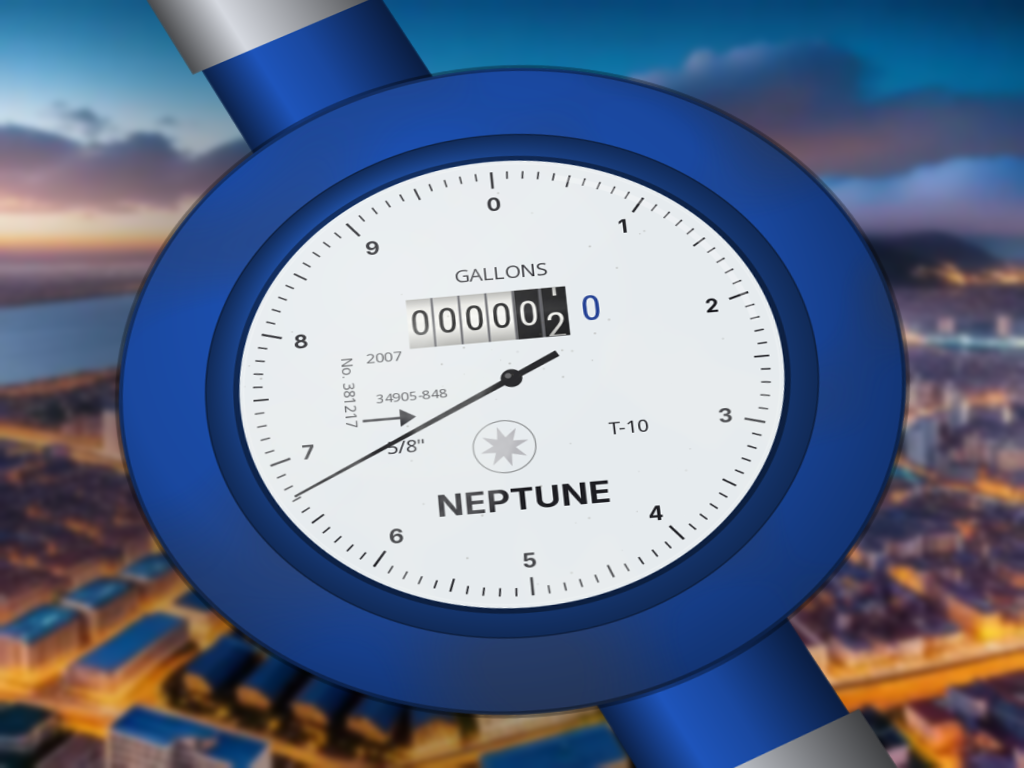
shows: 16.7 gal
